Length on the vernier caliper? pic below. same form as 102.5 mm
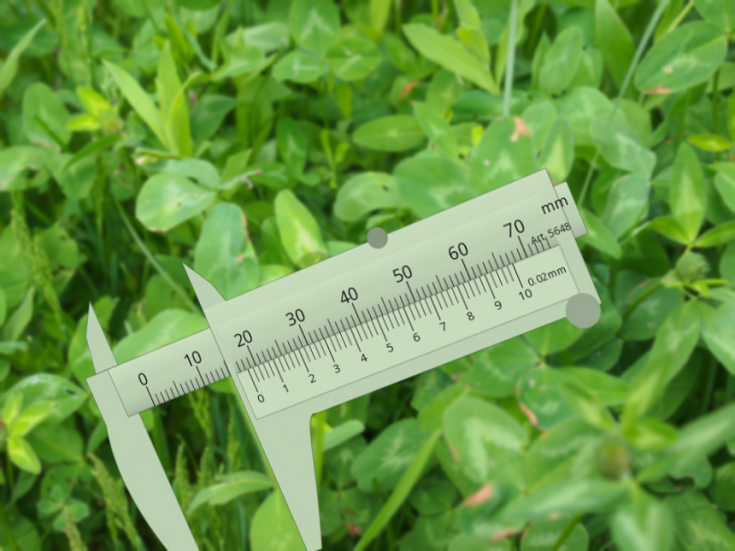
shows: 18.4 mm
